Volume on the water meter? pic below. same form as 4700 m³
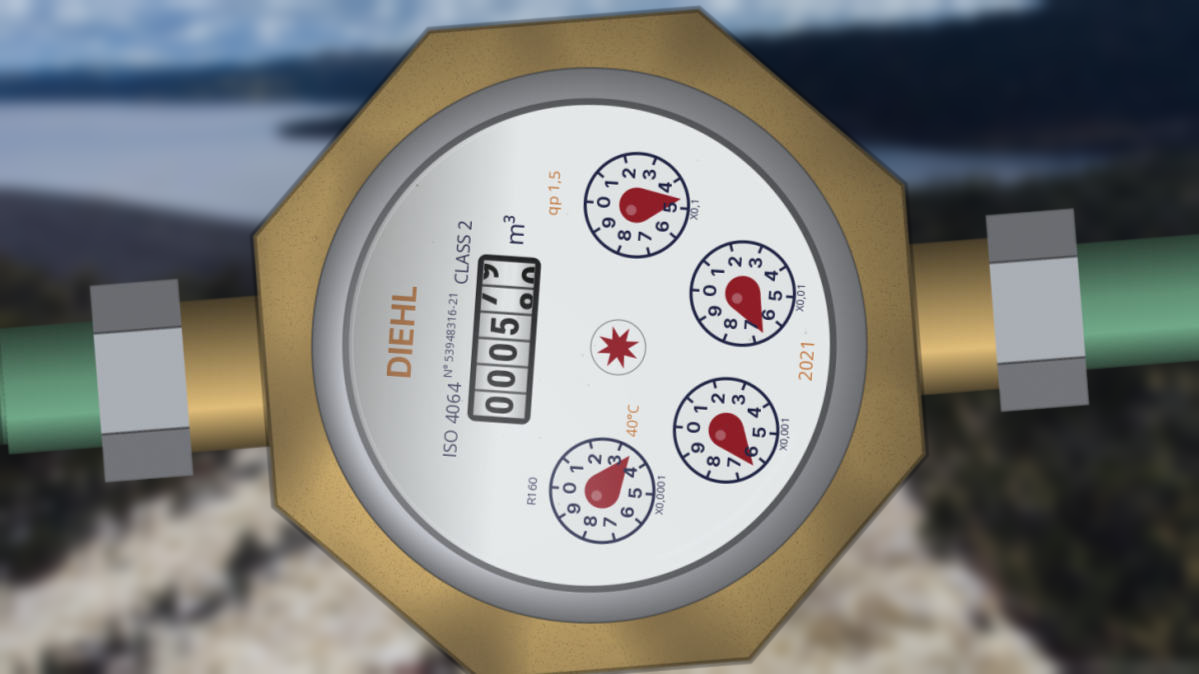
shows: 579.4663 m³
